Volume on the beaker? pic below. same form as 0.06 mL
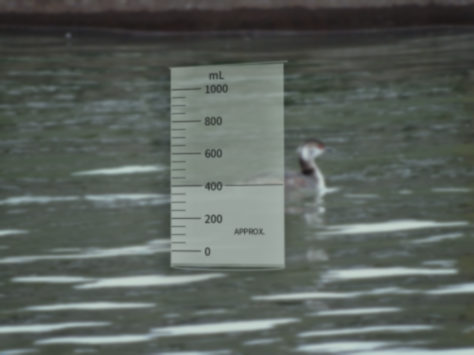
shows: 400 mL
